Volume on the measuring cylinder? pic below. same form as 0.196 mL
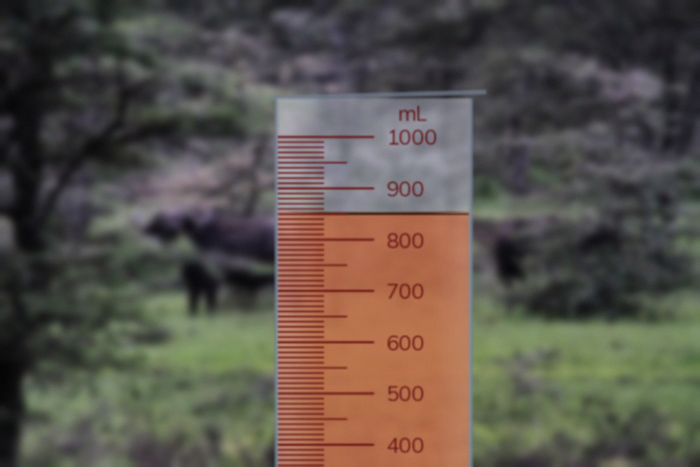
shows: 850 mL
